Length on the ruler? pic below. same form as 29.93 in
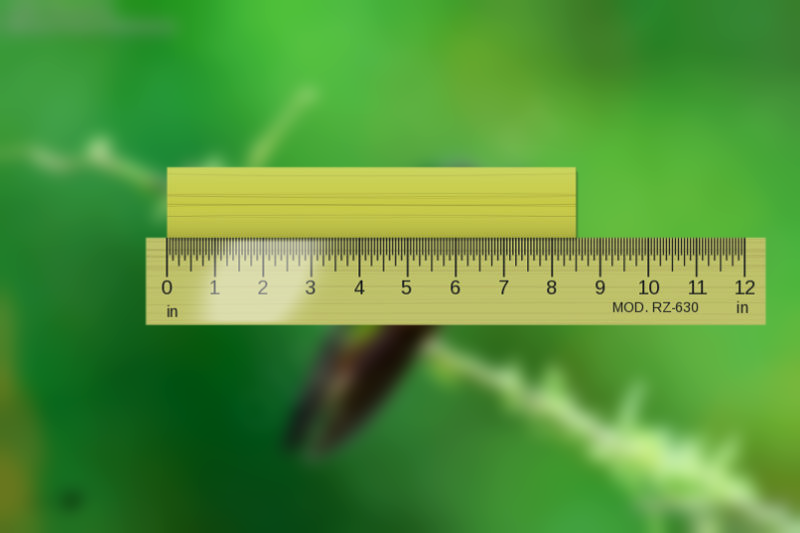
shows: 8.5 in
